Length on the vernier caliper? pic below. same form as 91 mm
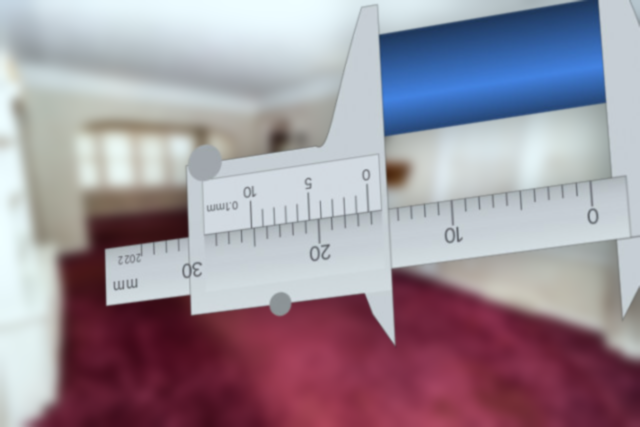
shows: 16.2 mm
